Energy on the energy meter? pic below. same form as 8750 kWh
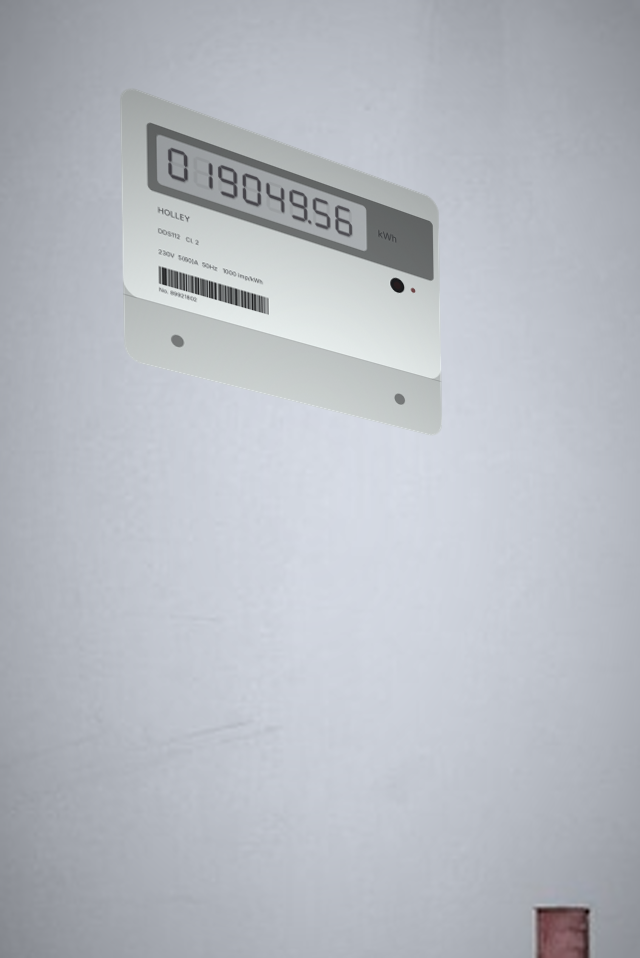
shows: 19049.56 kWh
